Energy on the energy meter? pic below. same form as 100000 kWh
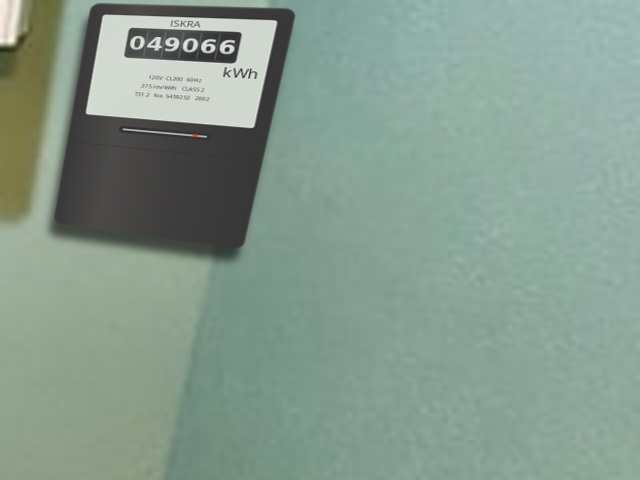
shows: 49066 kWh
